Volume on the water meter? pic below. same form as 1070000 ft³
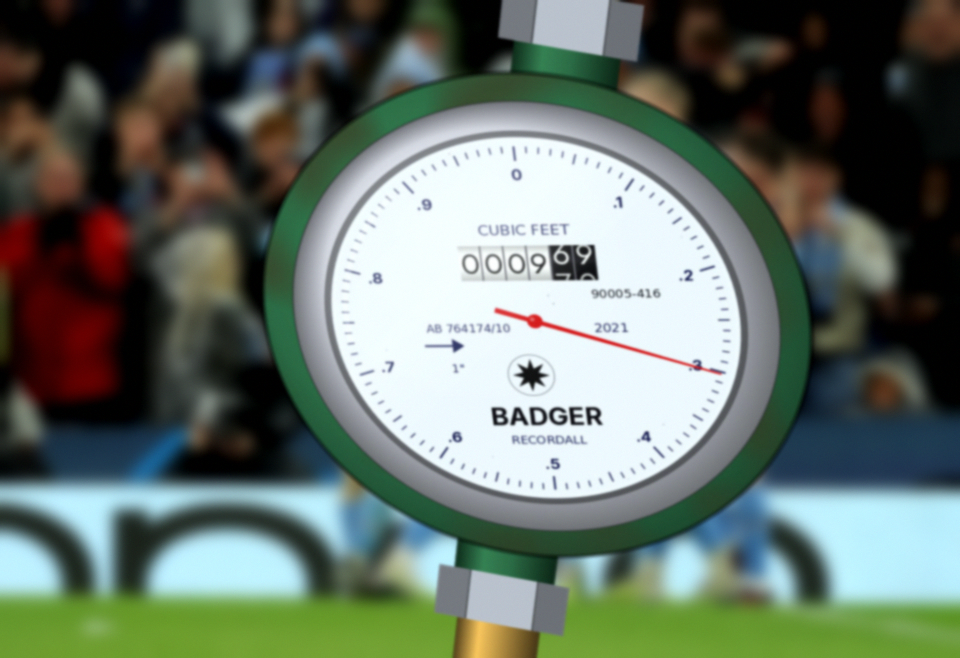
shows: 969.30 ft³
